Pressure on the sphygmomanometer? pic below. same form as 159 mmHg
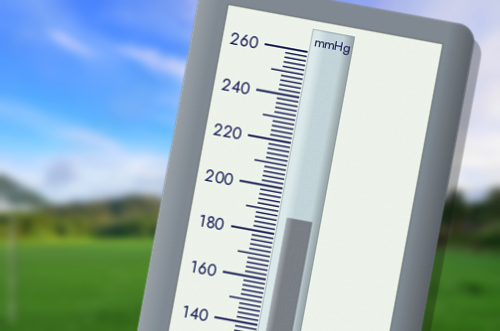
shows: 188 mmHg
